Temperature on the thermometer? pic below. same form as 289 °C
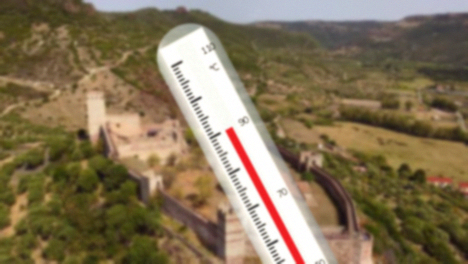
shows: 90 °C
